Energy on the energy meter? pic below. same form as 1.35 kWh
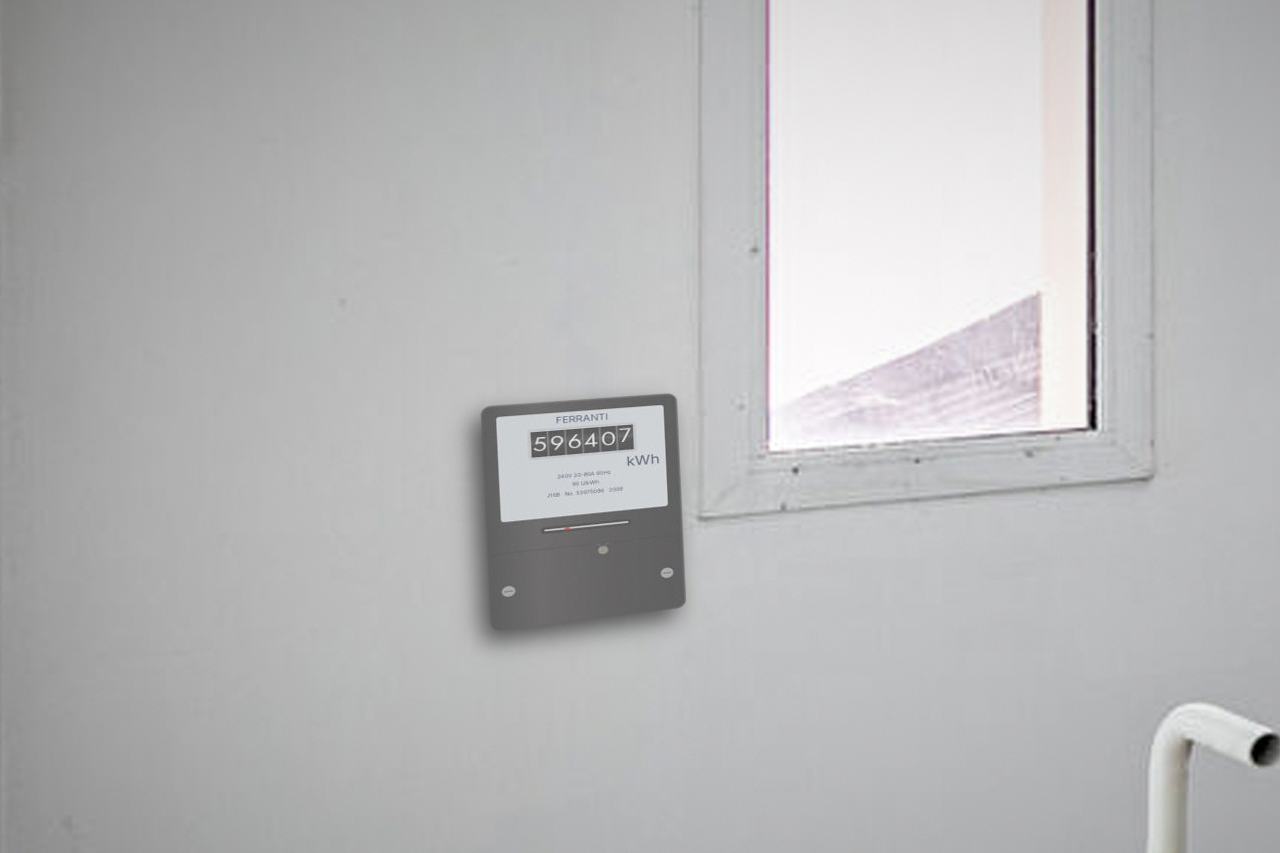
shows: 596407 kWh
